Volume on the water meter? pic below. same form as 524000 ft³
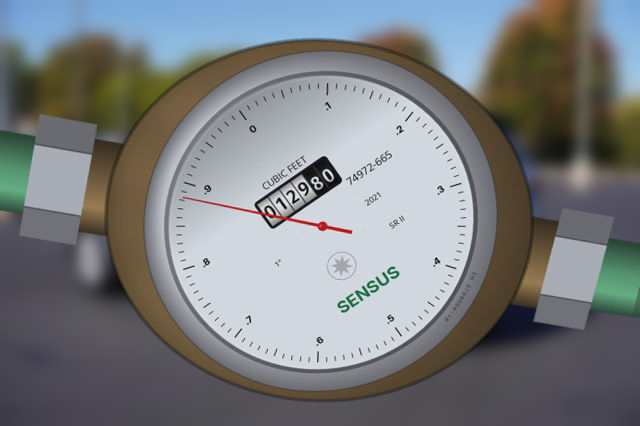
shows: 12979.88 ft³
